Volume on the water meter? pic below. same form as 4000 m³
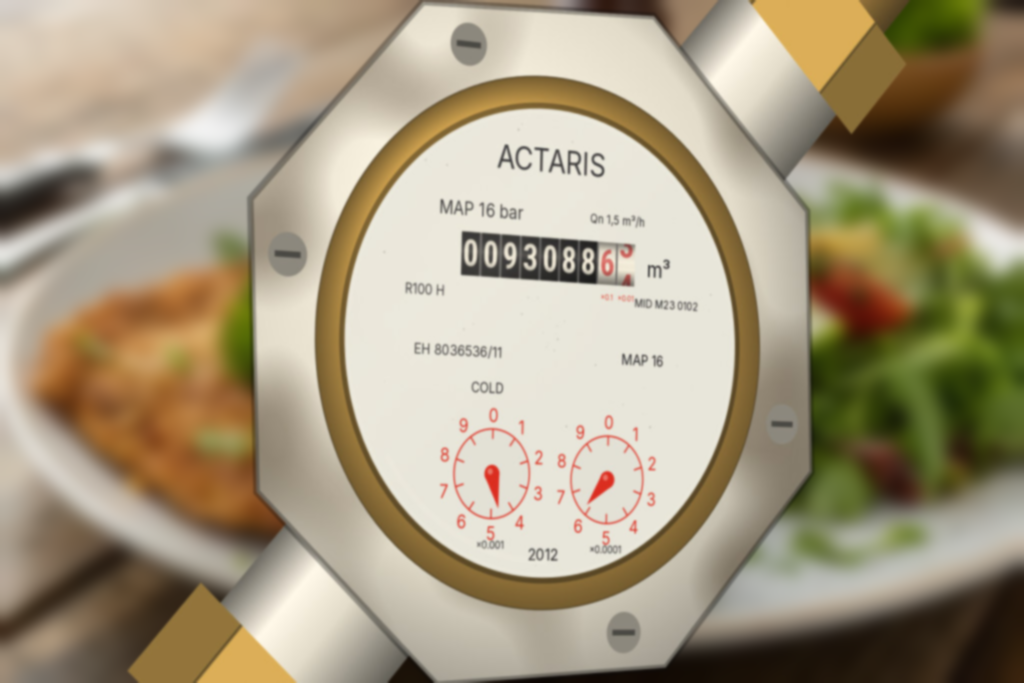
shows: 93088.6346 m³
